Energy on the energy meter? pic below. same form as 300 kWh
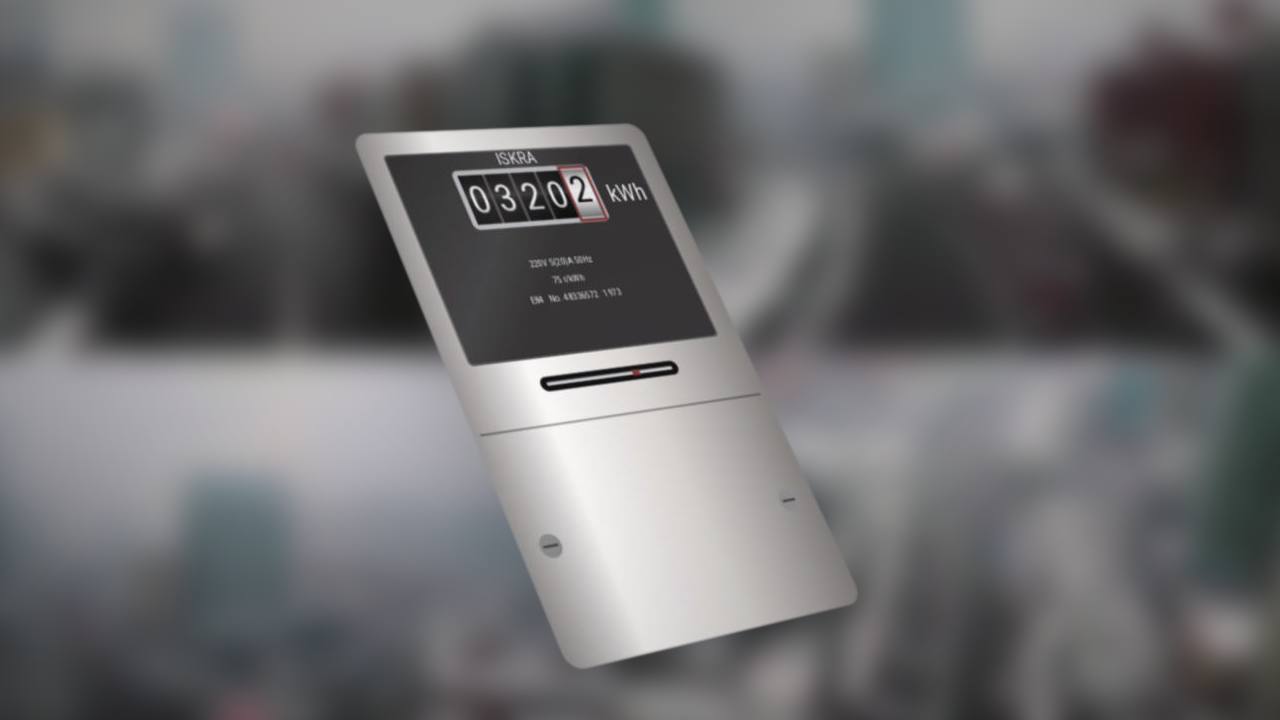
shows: 320.2 kWh
